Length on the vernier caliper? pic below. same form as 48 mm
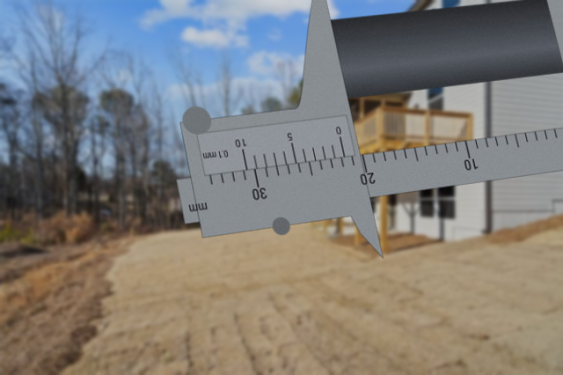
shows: 21.7 mm
